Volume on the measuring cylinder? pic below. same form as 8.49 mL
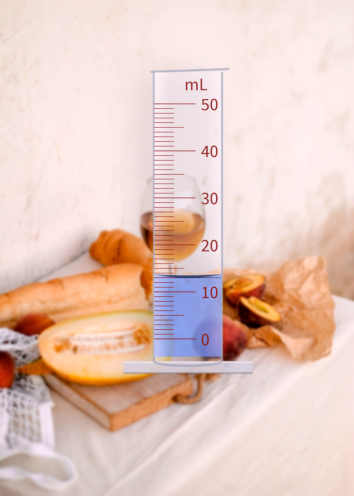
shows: 13 mL
